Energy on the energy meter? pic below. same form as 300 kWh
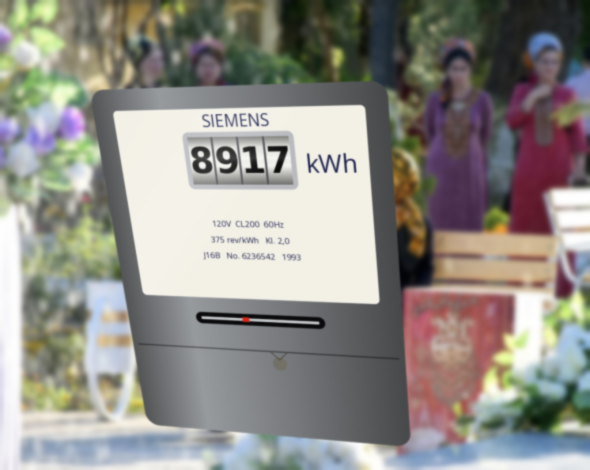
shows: 8917 kWh
